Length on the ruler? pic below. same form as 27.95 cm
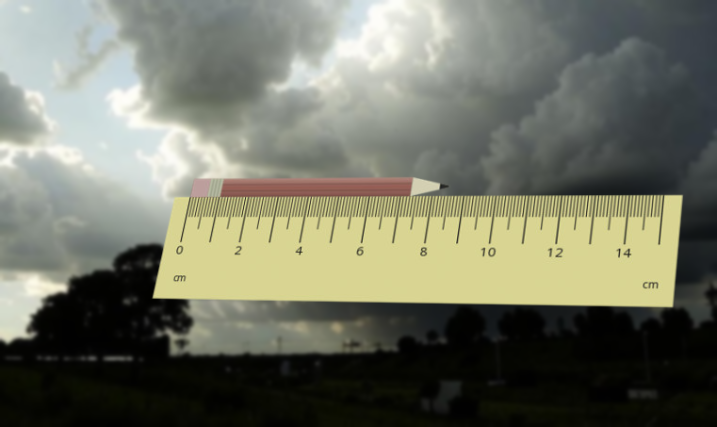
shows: 8.5 cm
